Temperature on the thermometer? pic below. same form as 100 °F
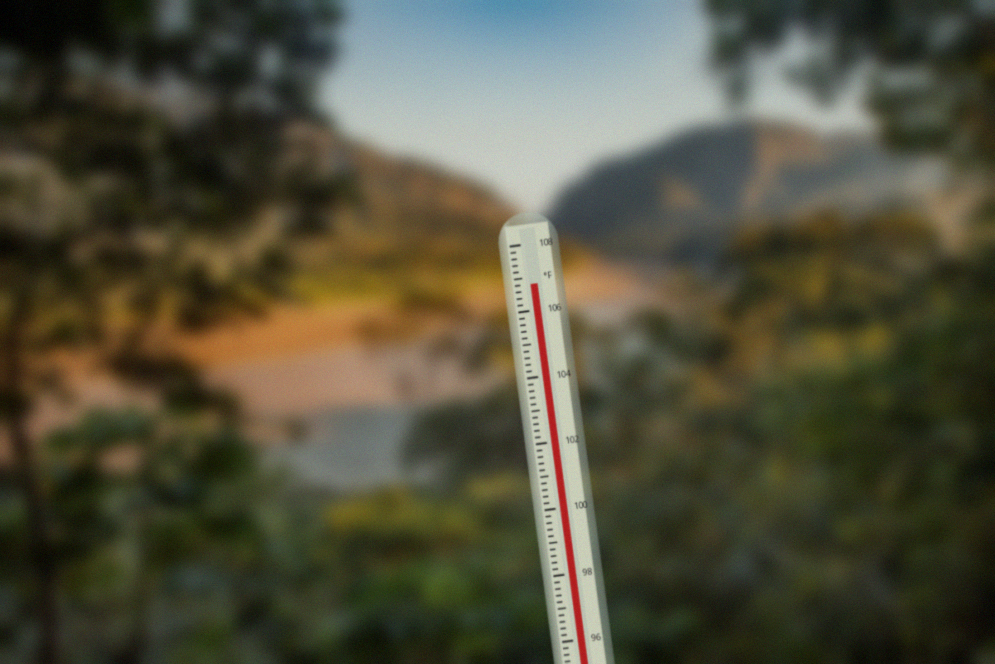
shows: 106.8 °F
